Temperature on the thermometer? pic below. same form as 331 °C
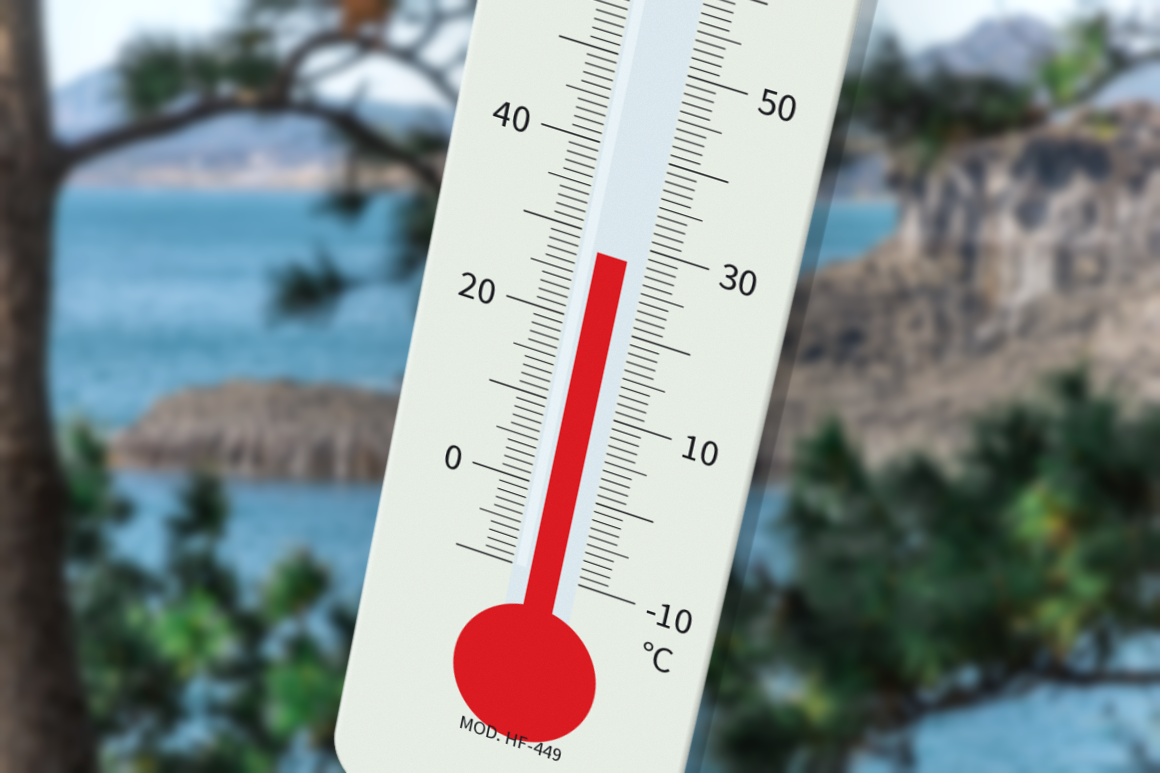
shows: 28 °C
